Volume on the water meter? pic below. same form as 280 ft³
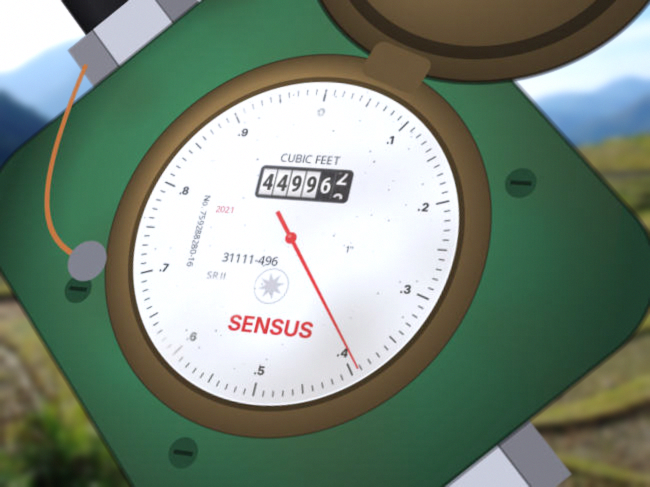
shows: 449962.39 ft³
